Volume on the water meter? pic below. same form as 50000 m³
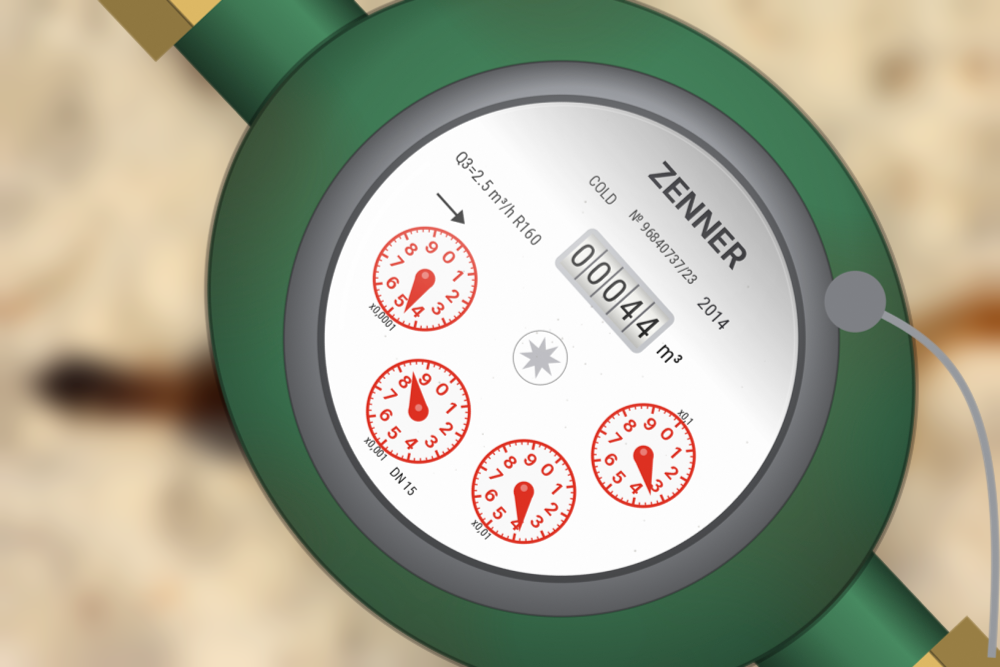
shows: 44.3384 m³
